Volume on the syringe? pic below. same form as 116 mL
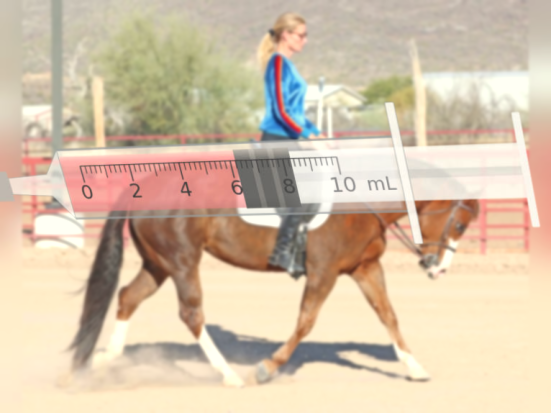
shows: 6.2 mL
